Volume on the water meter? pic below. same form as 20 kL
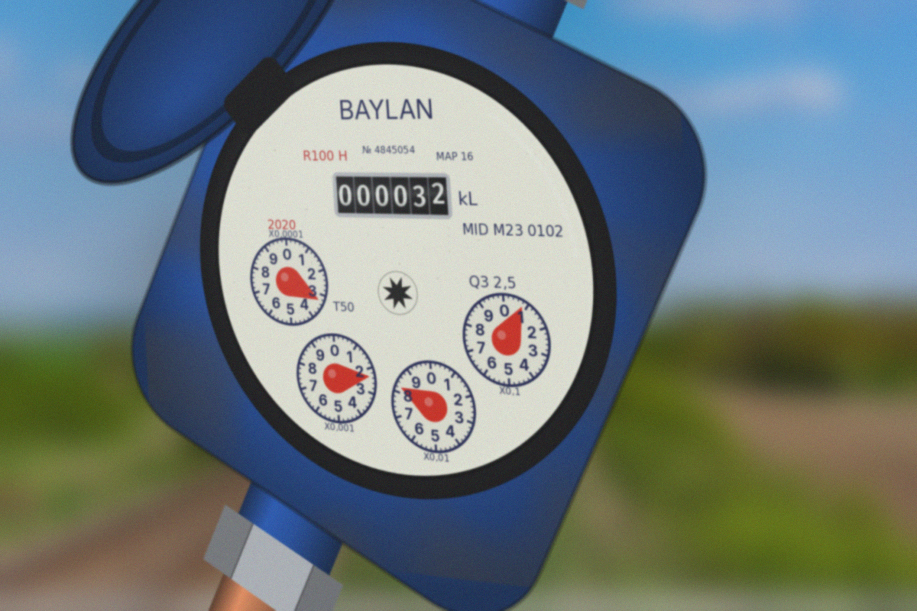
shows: 32.0823 kL
